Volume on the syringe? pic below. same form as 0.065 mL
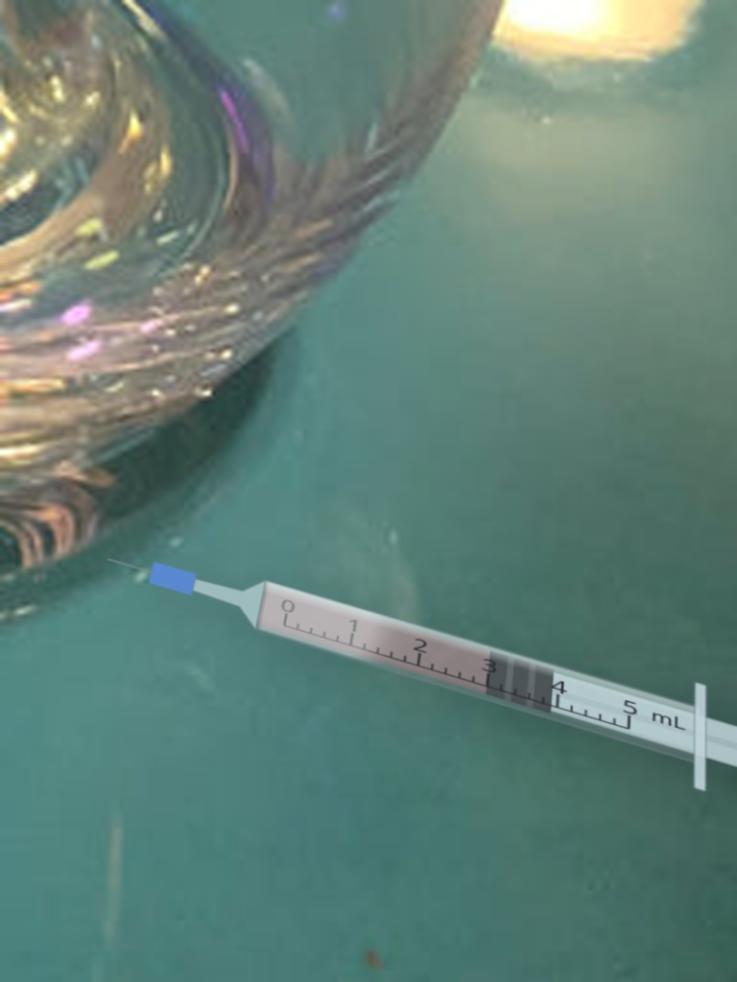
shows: 3 mL
